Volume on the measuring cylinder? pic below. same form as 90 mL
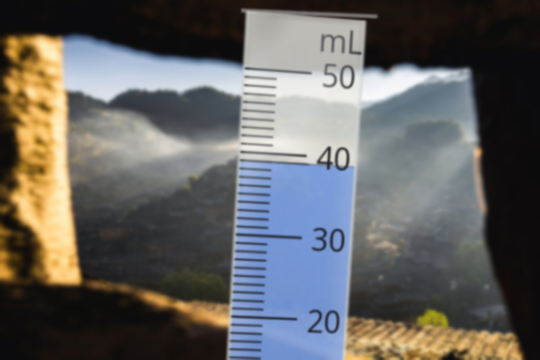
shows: 39 mL
